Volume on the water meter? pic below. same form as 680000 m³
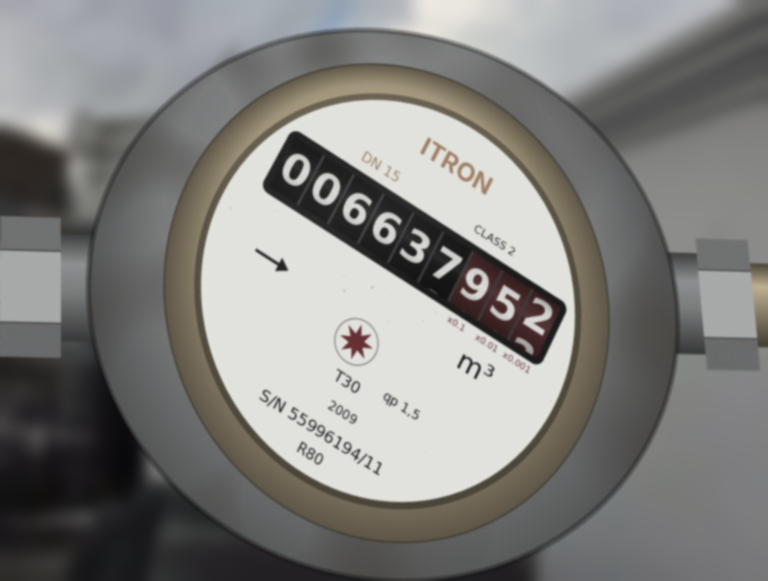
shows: 6637.952 m³
